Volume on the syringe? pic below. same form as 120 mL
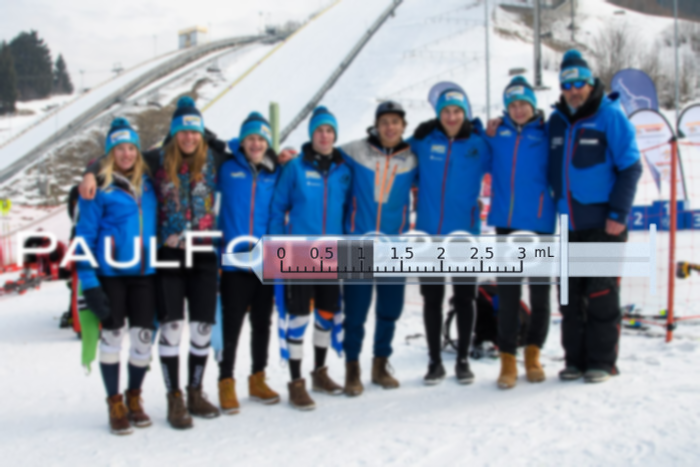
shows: 0.7 mL
